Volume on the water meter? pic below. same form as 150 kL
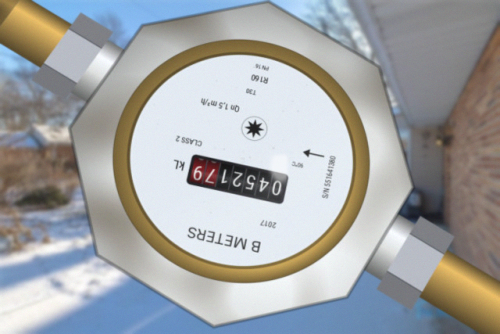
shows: 4521.79 kL
